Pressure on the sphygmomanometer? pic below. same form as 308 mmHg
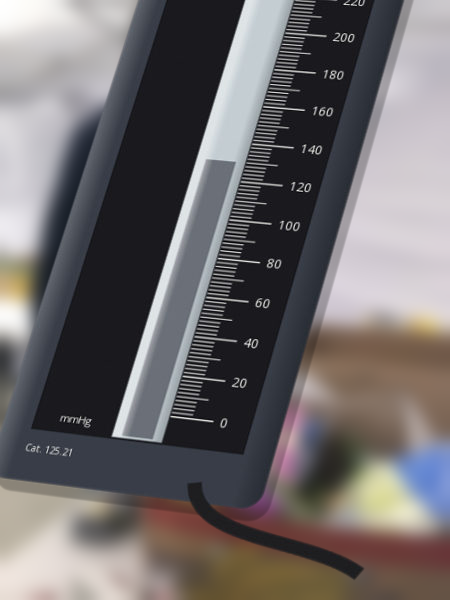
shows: 130 mmHg
